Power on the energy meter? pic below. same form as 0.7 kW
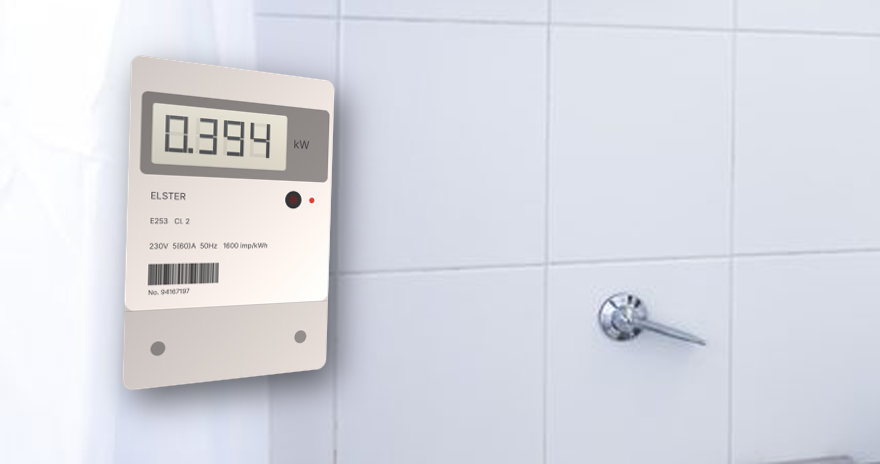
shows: 0.394 kW
